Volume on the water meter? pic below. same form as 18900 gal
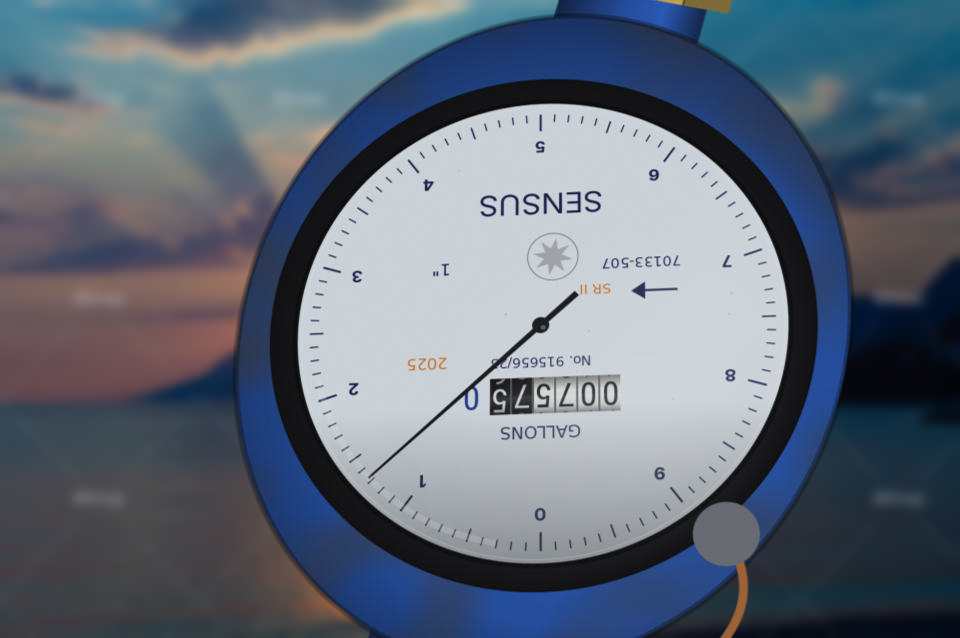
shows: 75751.3 gal
